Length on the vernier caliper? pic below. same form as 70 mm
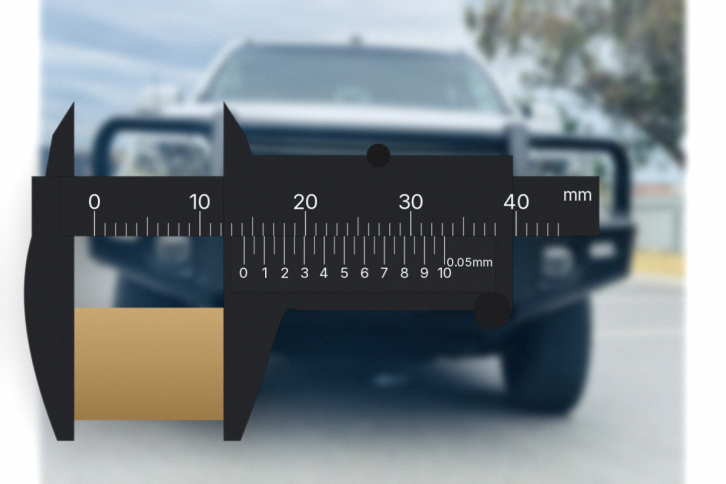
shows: 14.2 mm
